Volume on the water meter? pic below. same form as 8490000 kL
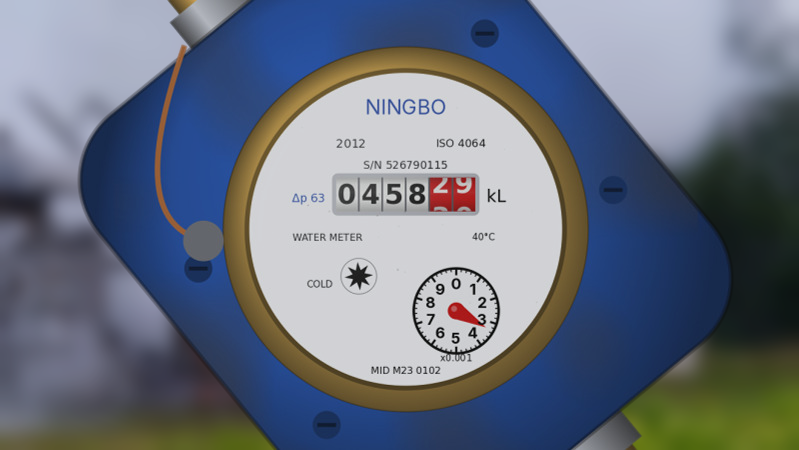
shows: 458.293 kL
